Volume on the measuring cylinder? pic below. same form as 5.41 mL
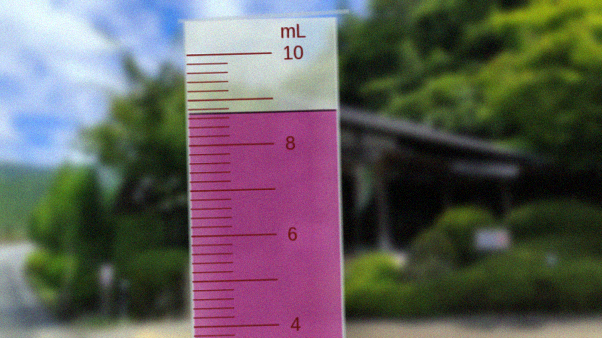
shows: 8.7 mL
